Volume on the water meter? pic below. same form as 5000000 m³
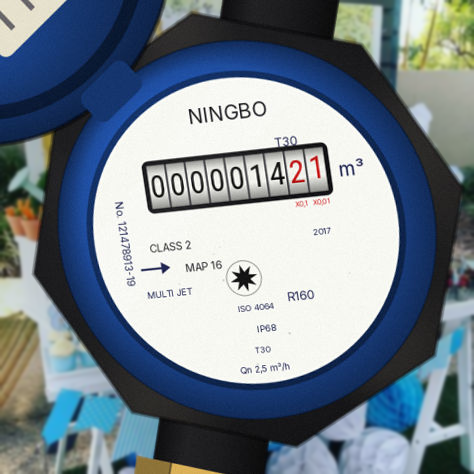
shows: 14.21 m³
